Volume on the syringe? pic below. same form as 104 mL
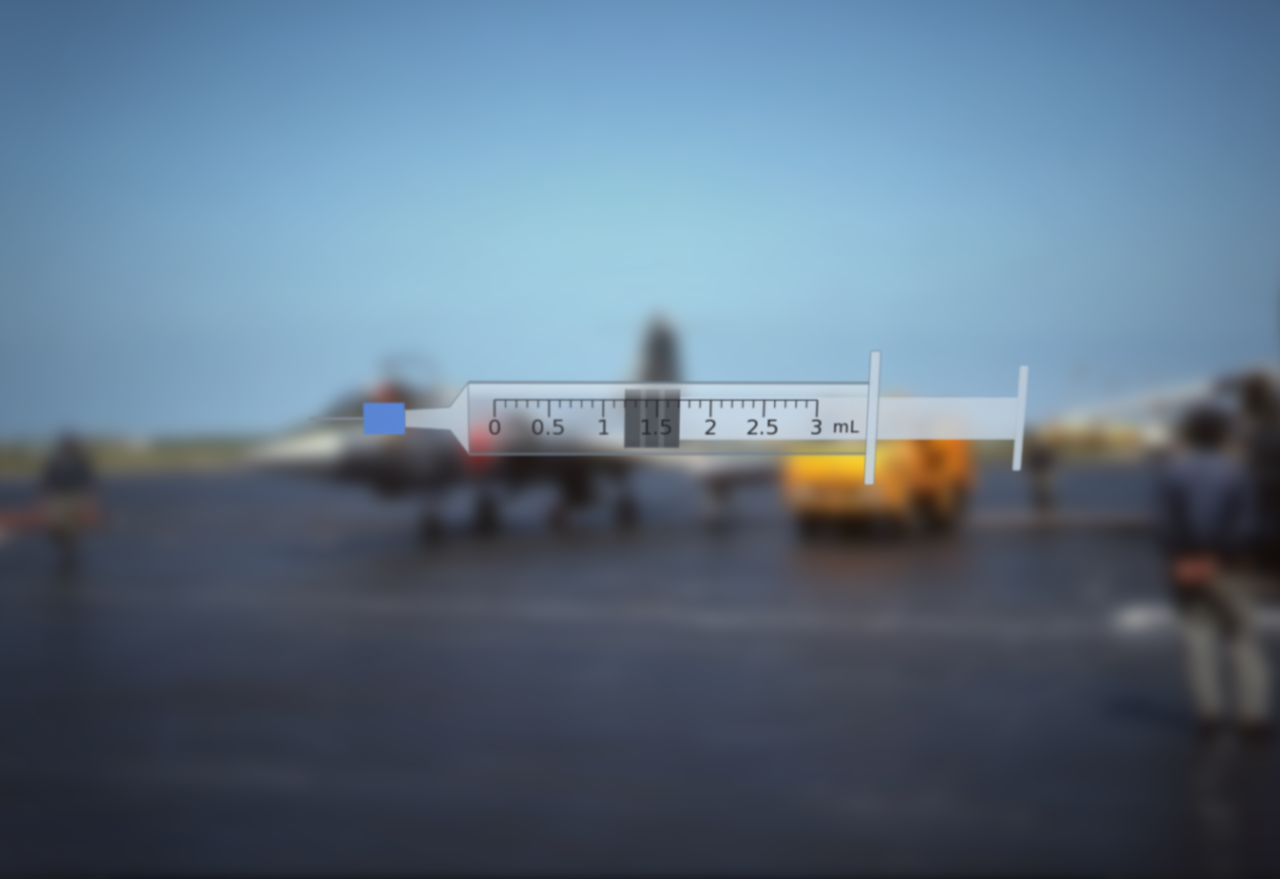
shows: 1.2 mL
